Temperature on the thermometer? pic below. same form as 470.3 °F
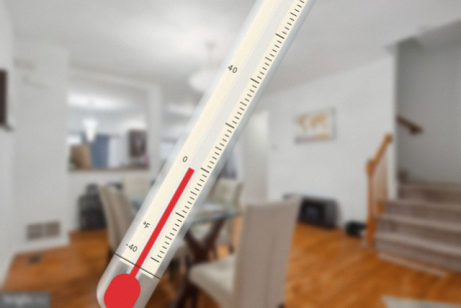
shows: -2 °F
